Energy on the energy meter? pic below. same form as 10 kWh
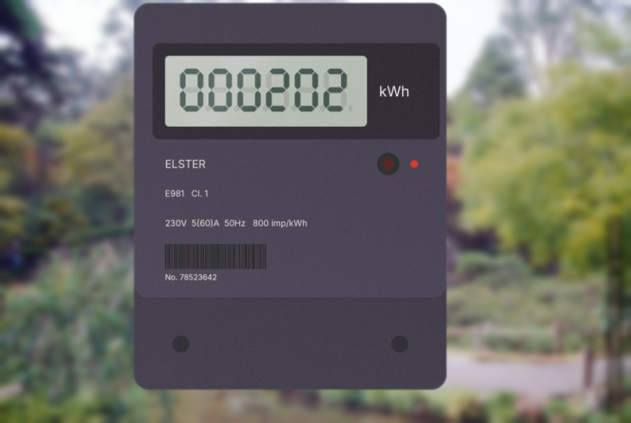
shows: 202 kWh
